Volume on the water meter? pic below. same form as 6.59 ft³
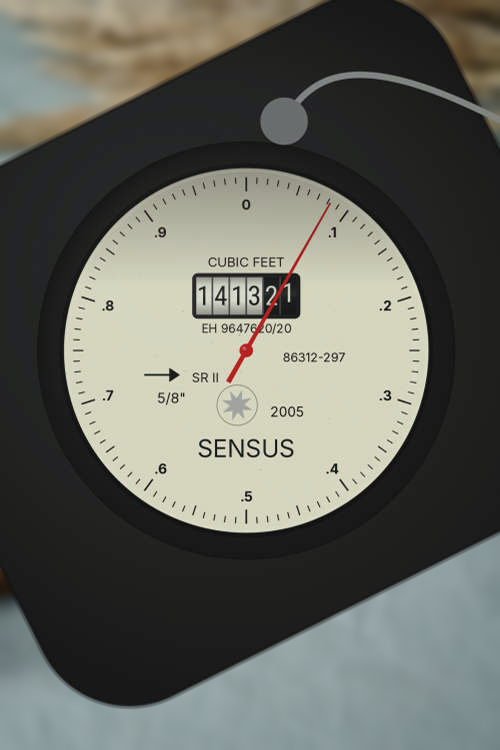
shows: 141321.08 ft³
